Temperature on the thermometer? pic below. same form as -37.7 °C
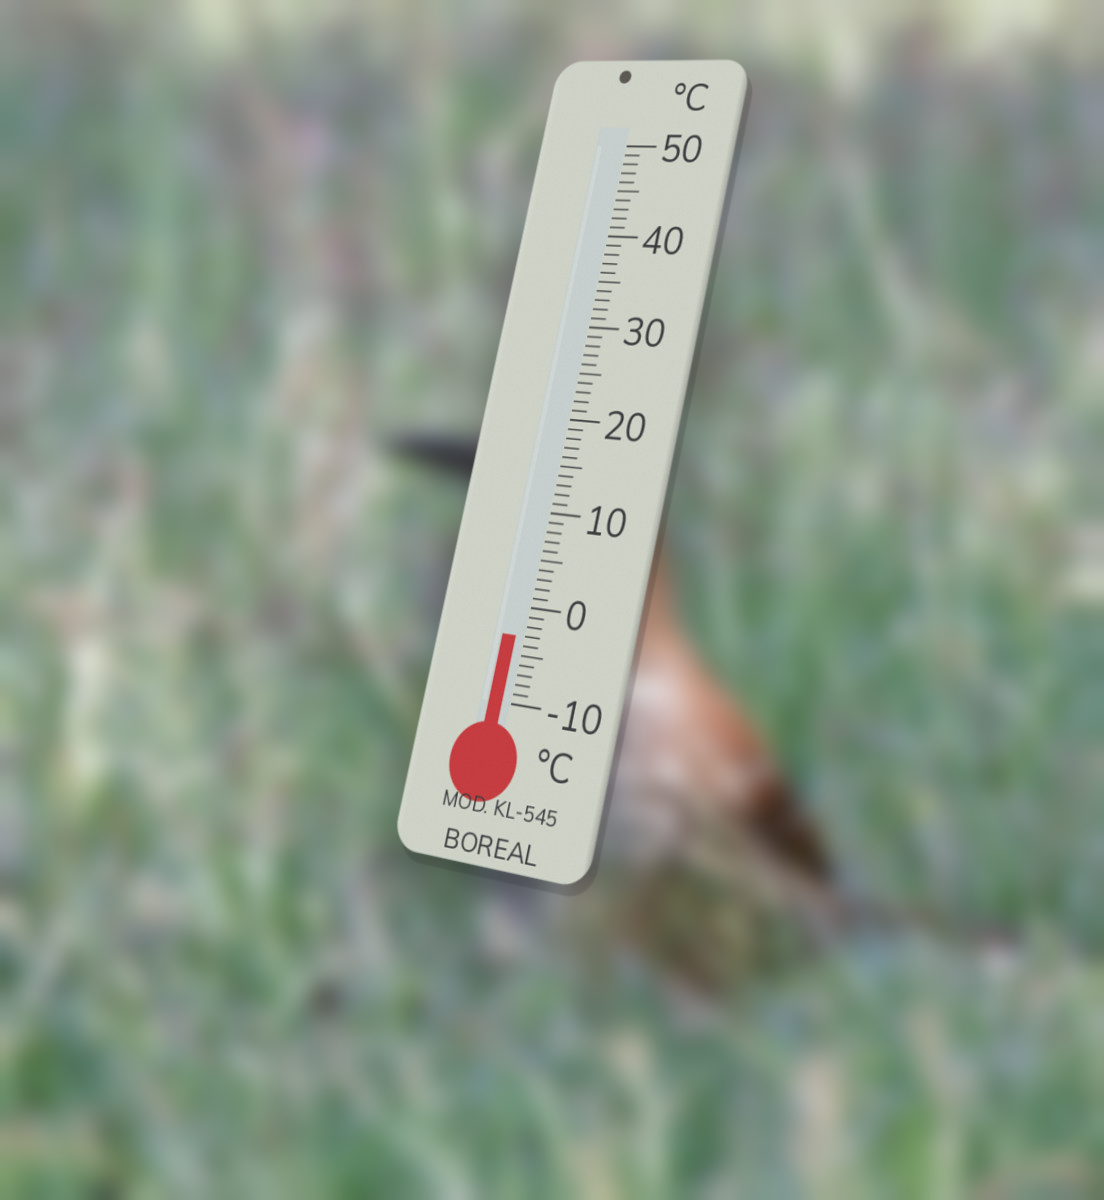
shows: -3 °C
